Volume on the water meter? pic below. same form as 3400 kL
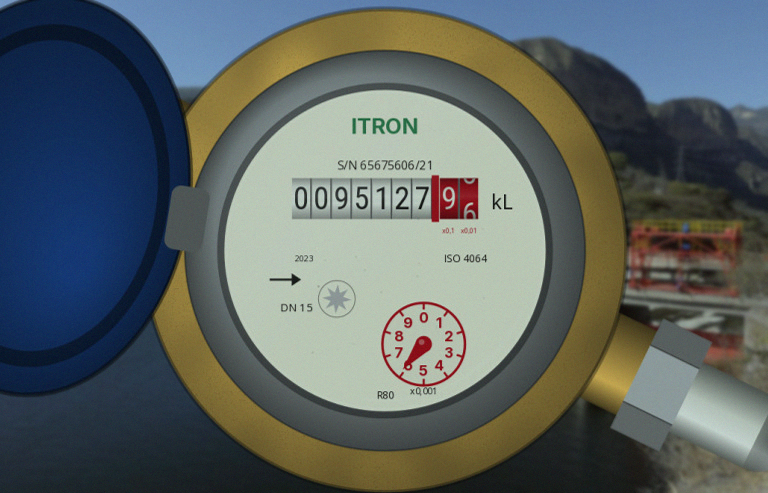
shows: 95127.956 kL
